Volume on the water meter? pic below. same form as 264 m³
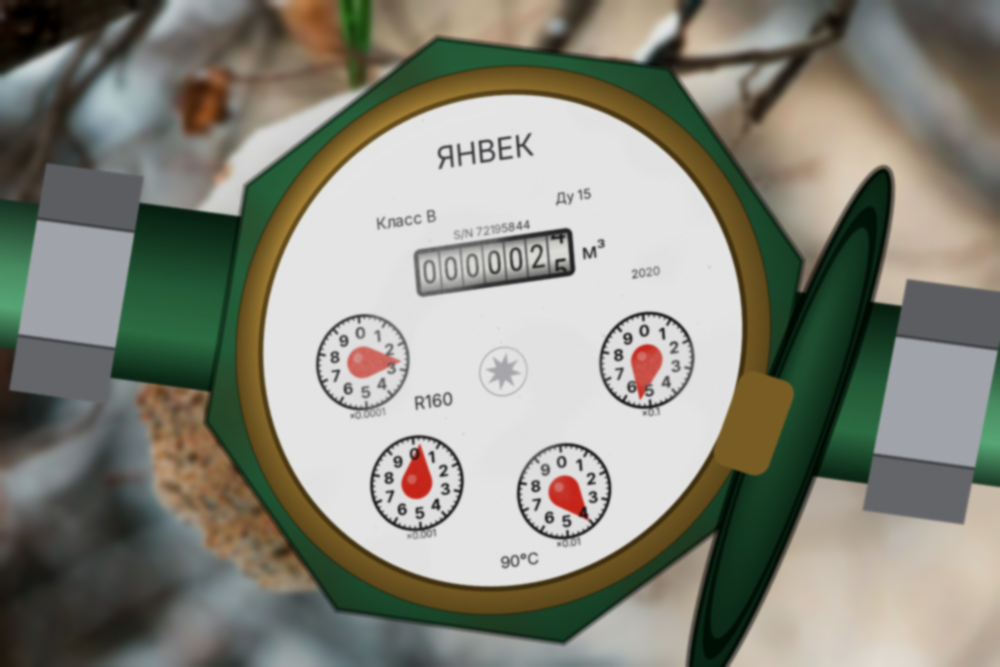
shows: 24.5402 m³
